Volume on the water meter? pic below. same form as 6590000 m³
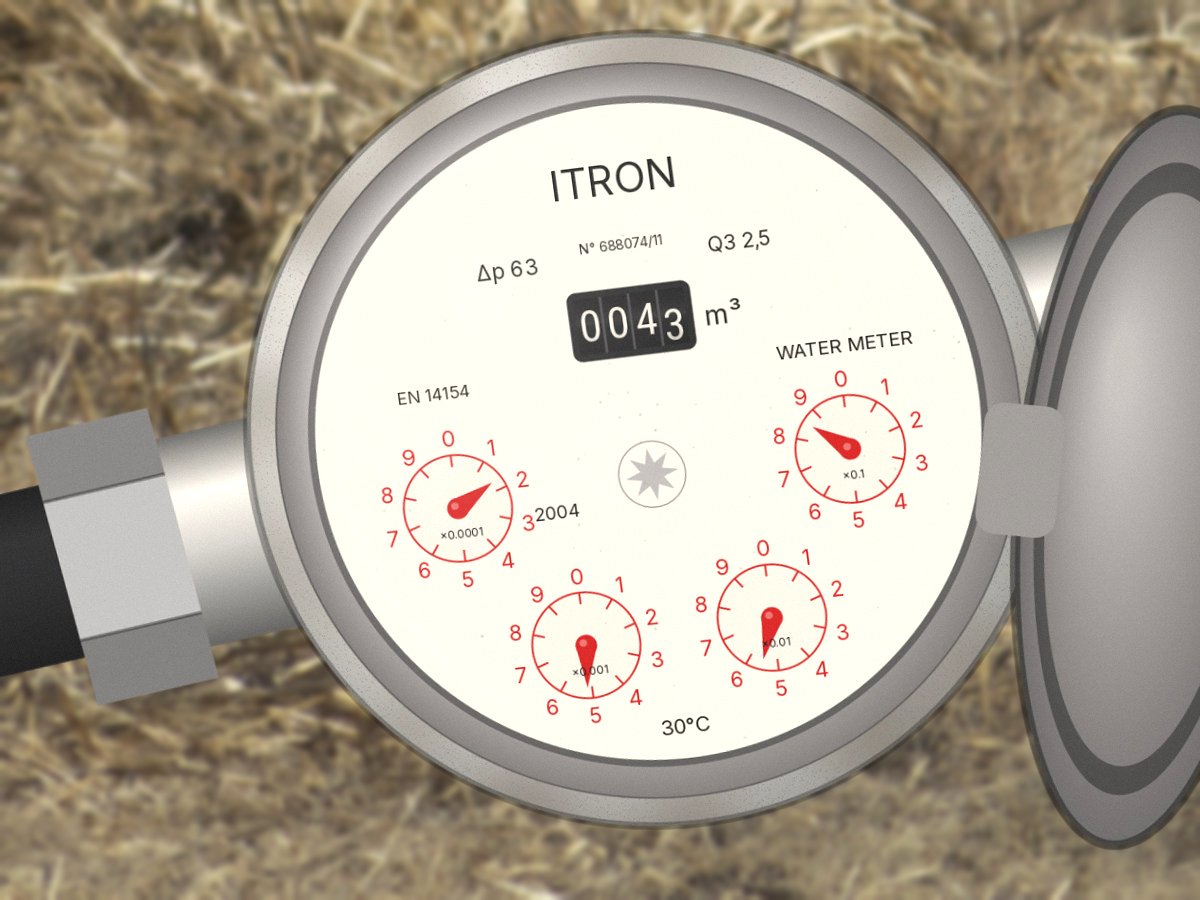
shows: 42.8551 m³
